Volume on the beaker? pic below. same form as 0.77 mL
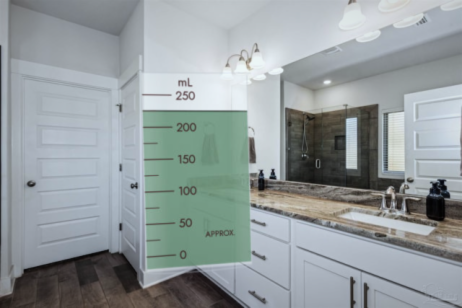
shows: 225 mL
